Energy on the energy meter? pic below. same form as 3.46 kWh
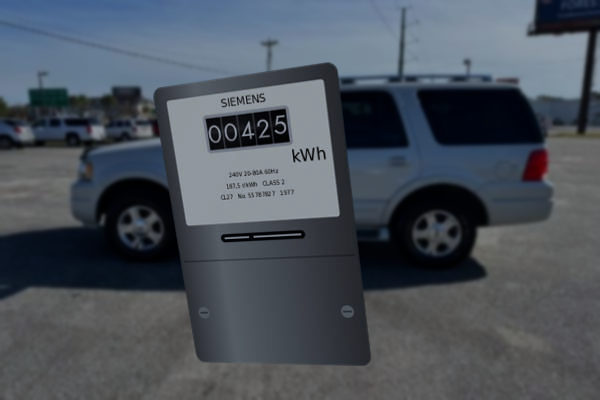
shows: 425 kWh
